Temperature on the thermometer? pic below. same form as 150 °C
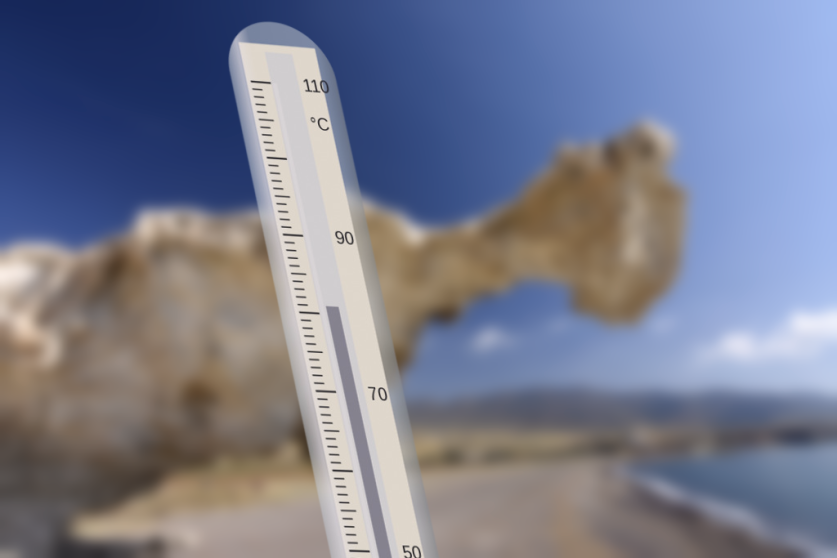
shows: 81 °C
